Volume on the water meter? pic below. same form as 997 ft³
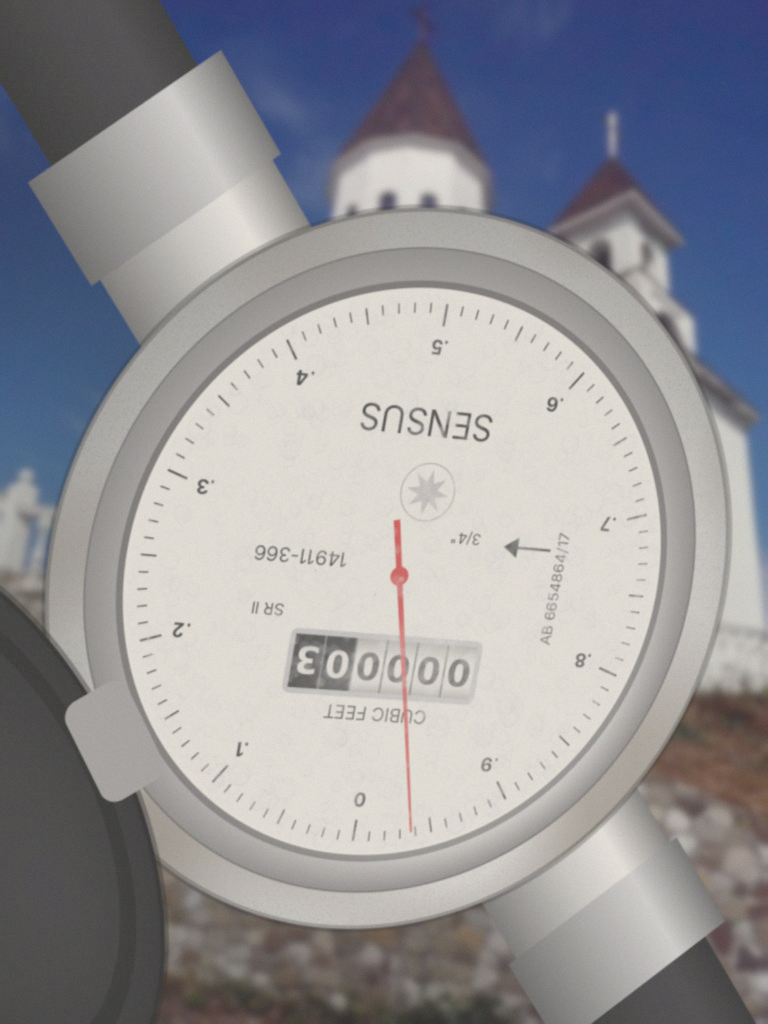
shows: 2.96 ft³
